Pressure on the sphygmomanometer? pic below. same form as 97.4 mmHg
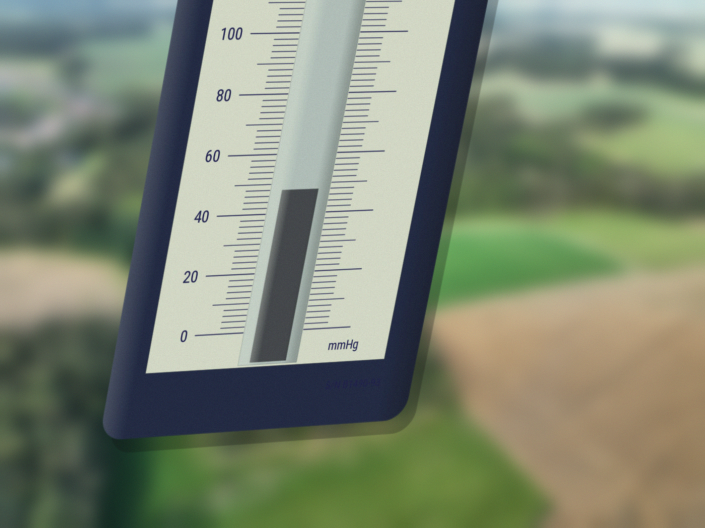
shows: 48 mmHg
